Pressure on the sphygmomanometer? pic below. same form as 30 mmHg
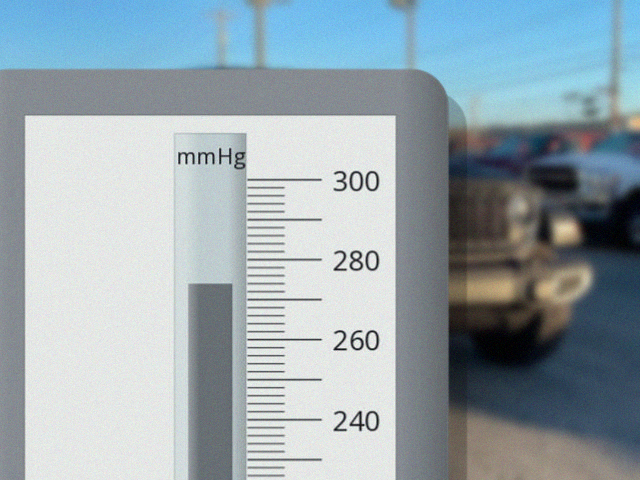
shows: 274 mmHg
